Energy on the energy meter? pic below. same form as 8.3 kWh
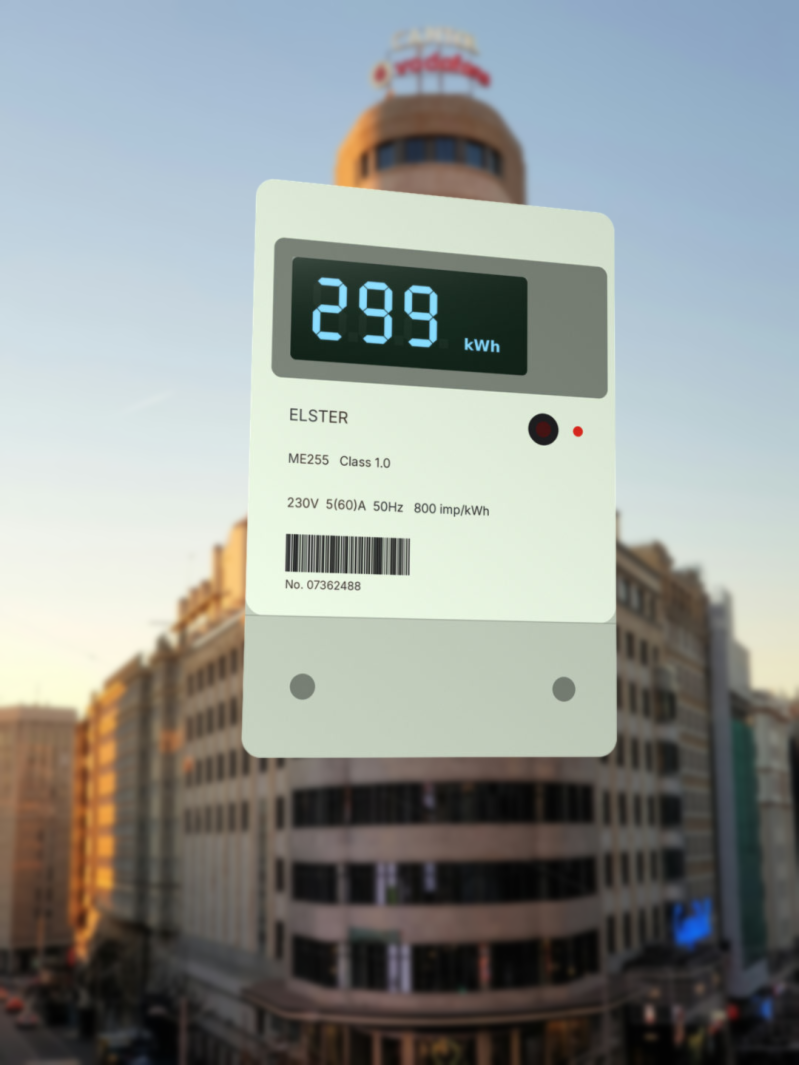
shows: 299 kWh
